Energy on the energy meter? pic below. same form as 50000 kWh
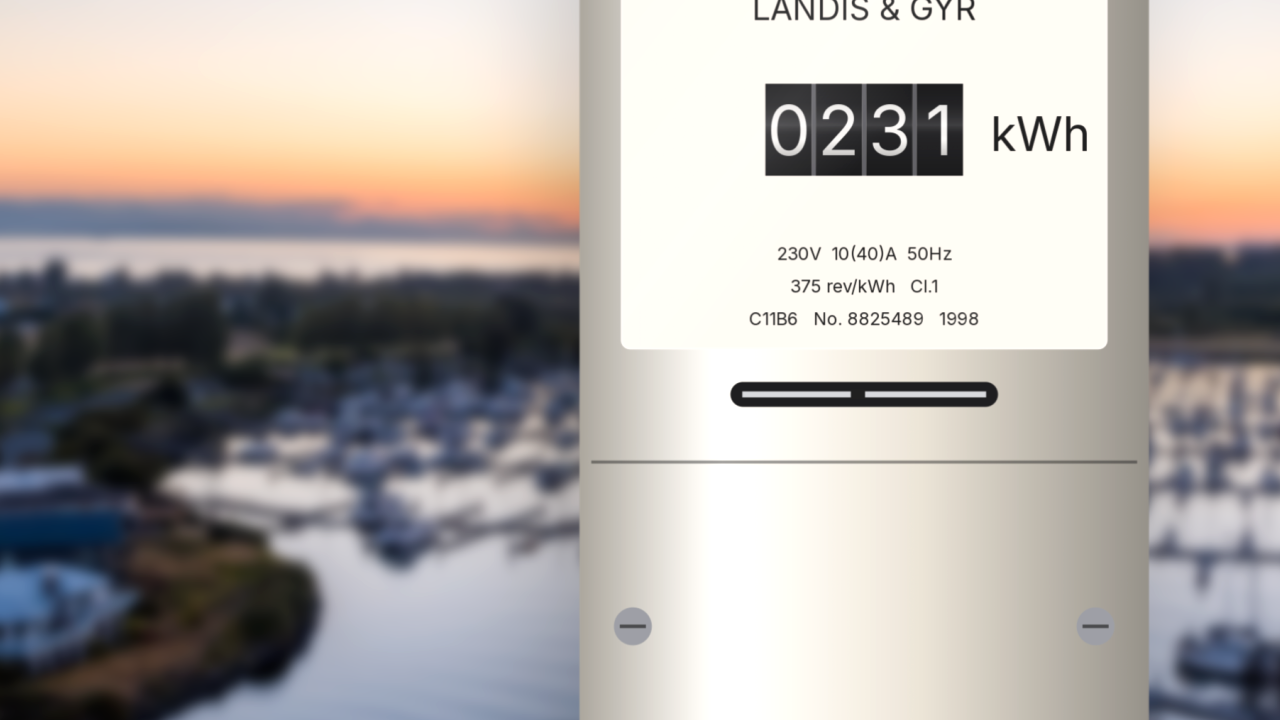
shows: 231 kWh
